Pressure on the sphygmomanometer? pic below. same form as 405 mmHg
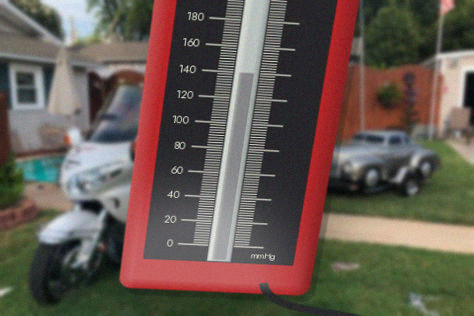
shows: 140 mmHg
